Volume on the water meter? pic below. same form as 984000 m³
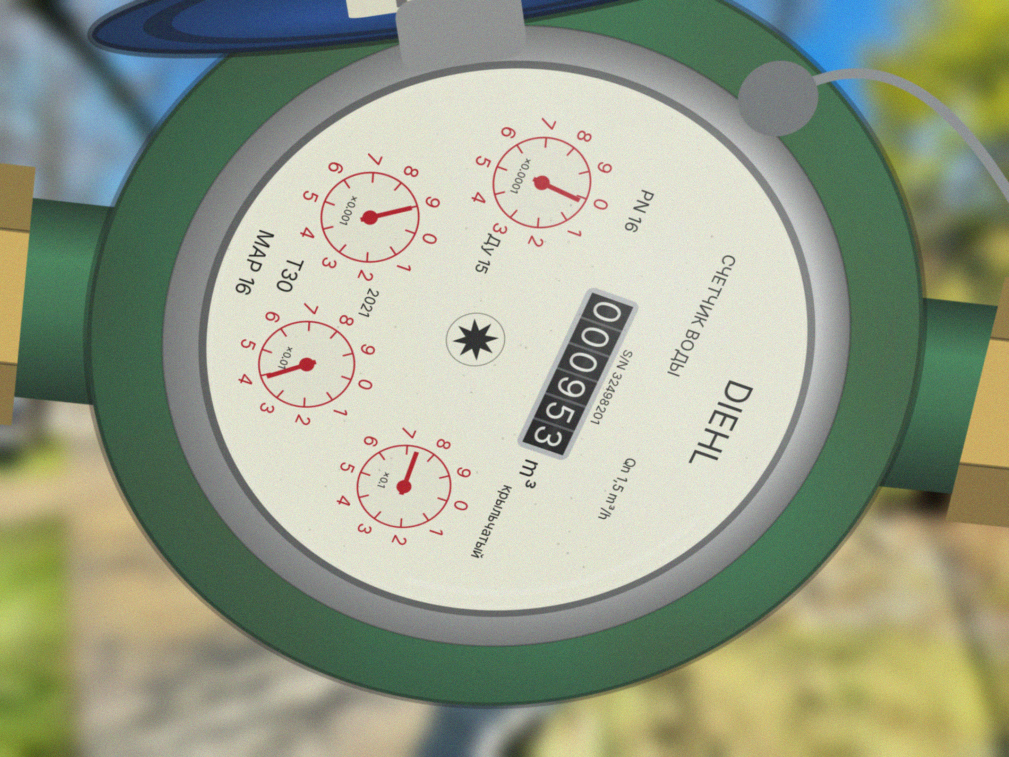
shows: 953.7390 m³
